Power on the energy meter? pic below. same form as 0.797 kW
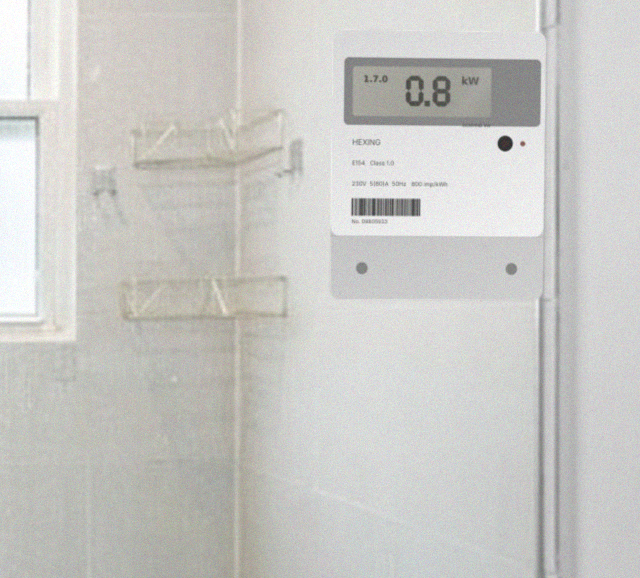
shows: 0.8 kW
